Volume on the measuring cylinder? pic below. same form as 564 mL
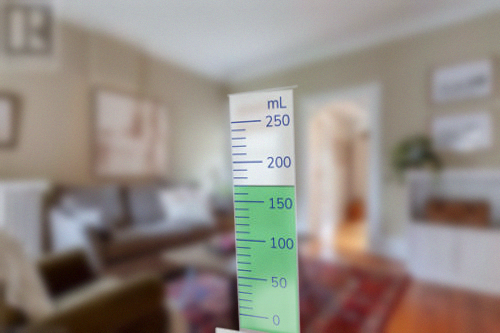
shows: 170 mL
